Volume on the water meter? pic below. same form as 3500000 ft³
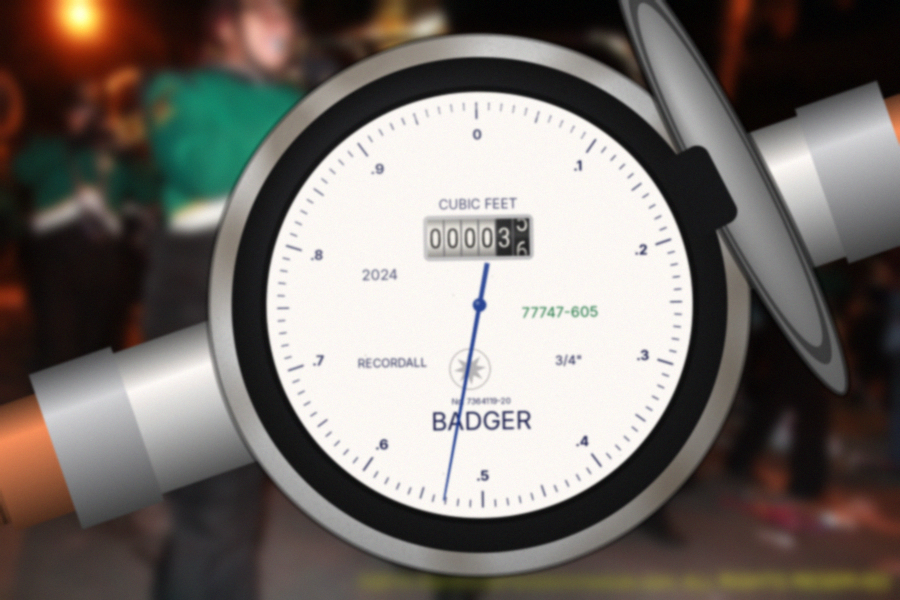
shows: 35.53 ft³
